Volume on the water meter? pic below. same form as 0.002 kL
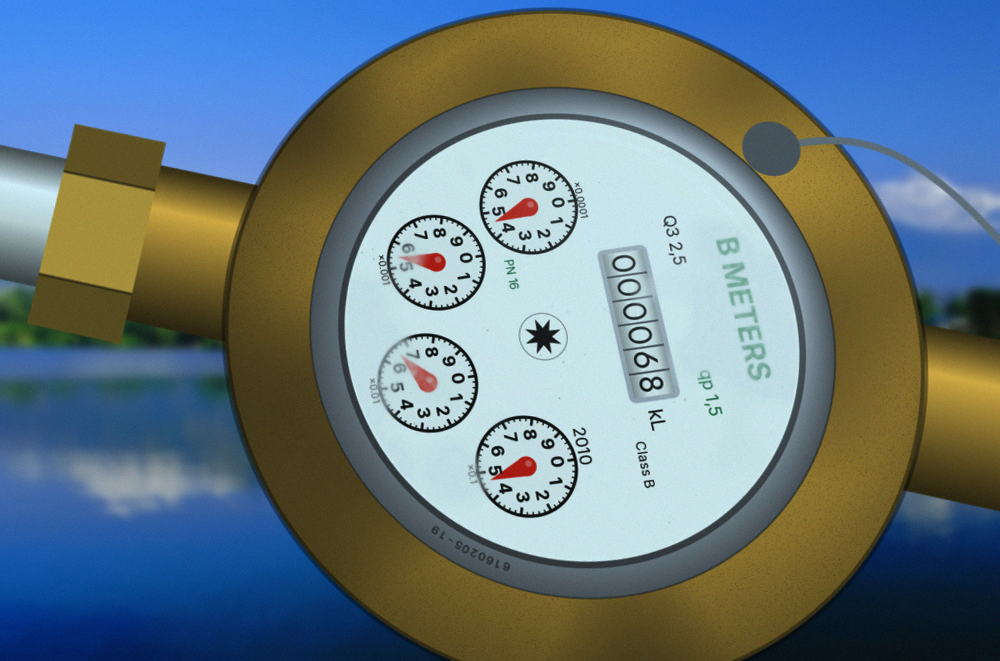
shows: 68.4654 kL
